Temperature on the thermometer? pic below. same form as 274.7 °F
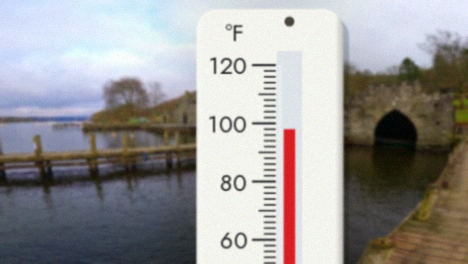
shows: 98 °F
